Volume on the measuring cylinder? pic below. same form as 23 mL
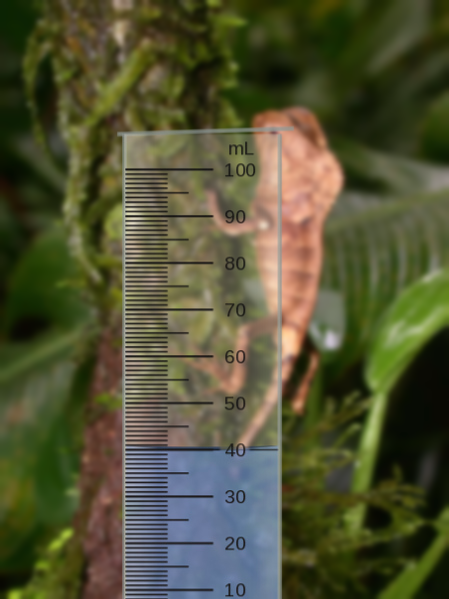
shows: 40 mL
